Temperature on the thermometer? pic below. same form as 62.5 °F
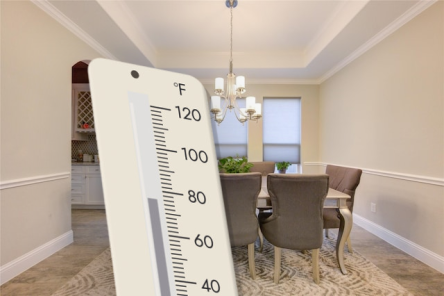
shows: 76 °F
